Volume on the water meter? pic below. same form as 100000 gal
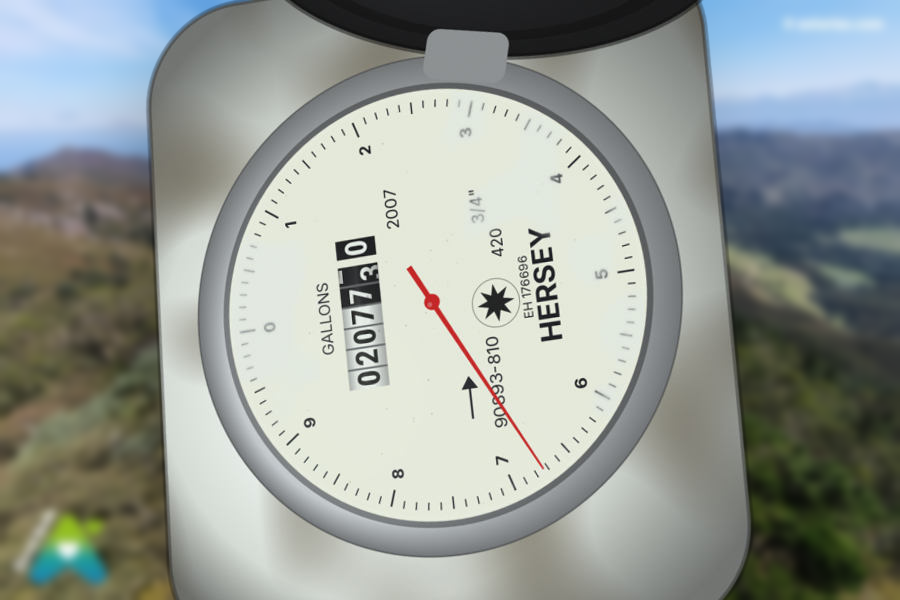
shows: 207726.7 gal
